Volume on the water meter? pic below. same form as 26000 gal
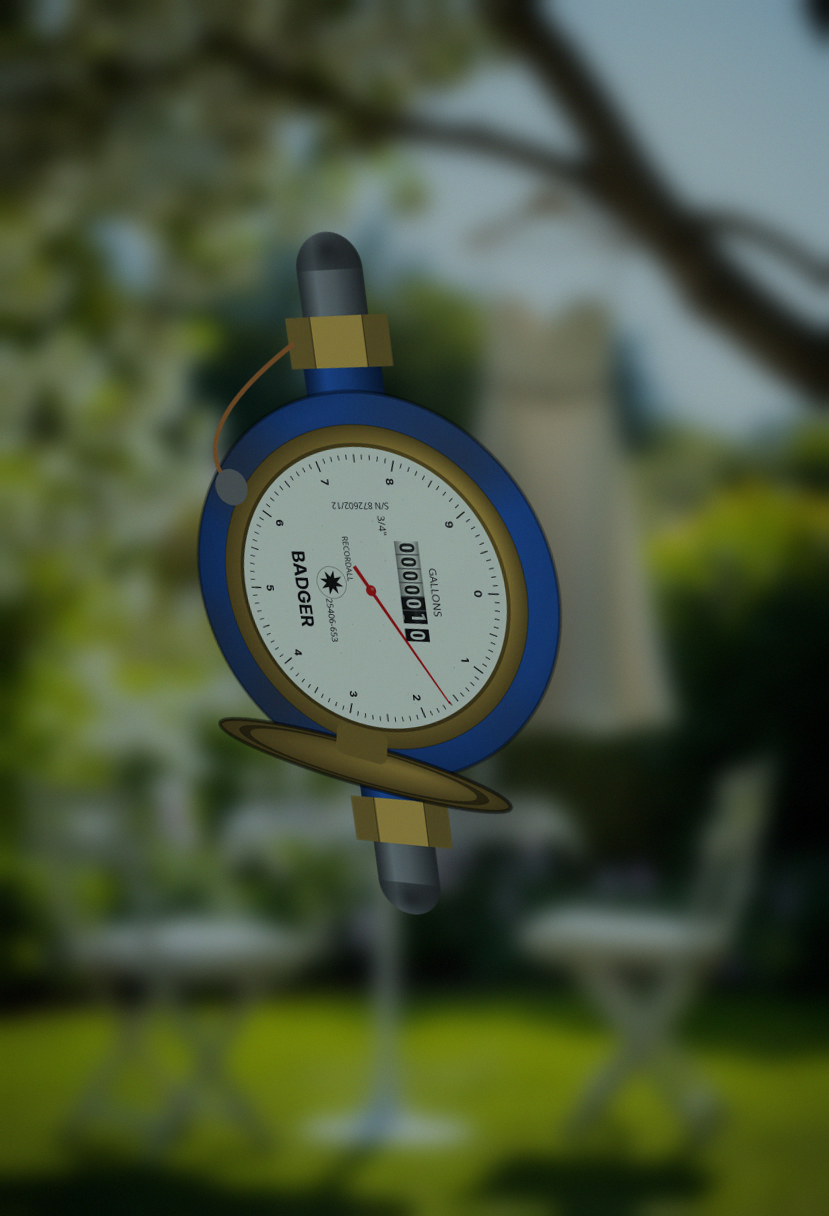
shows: 11.6 gal
